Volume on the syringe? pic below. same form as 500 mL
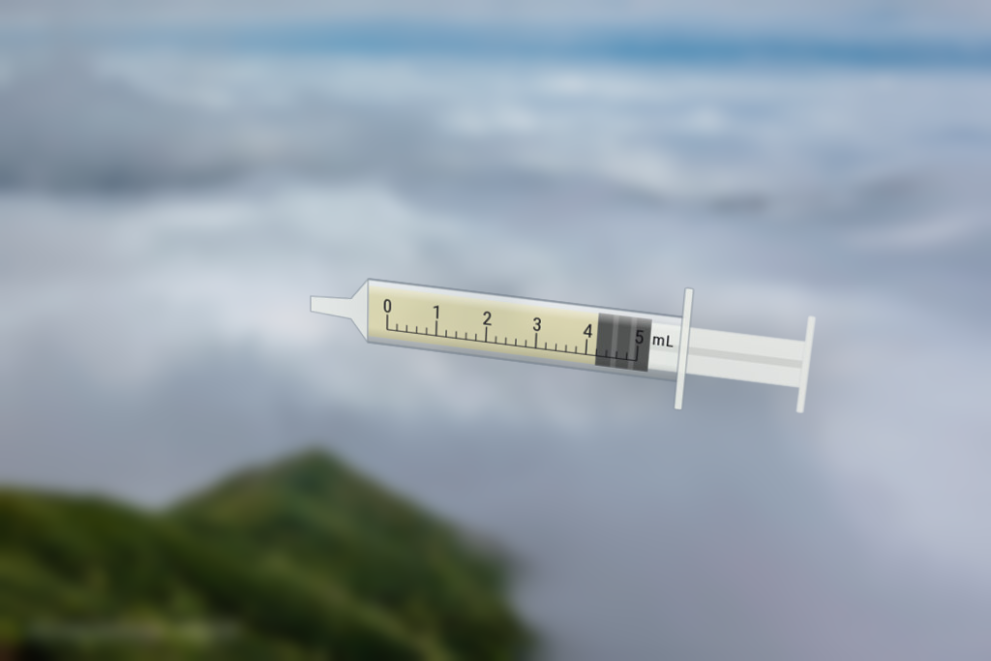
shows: 4.2 mL
